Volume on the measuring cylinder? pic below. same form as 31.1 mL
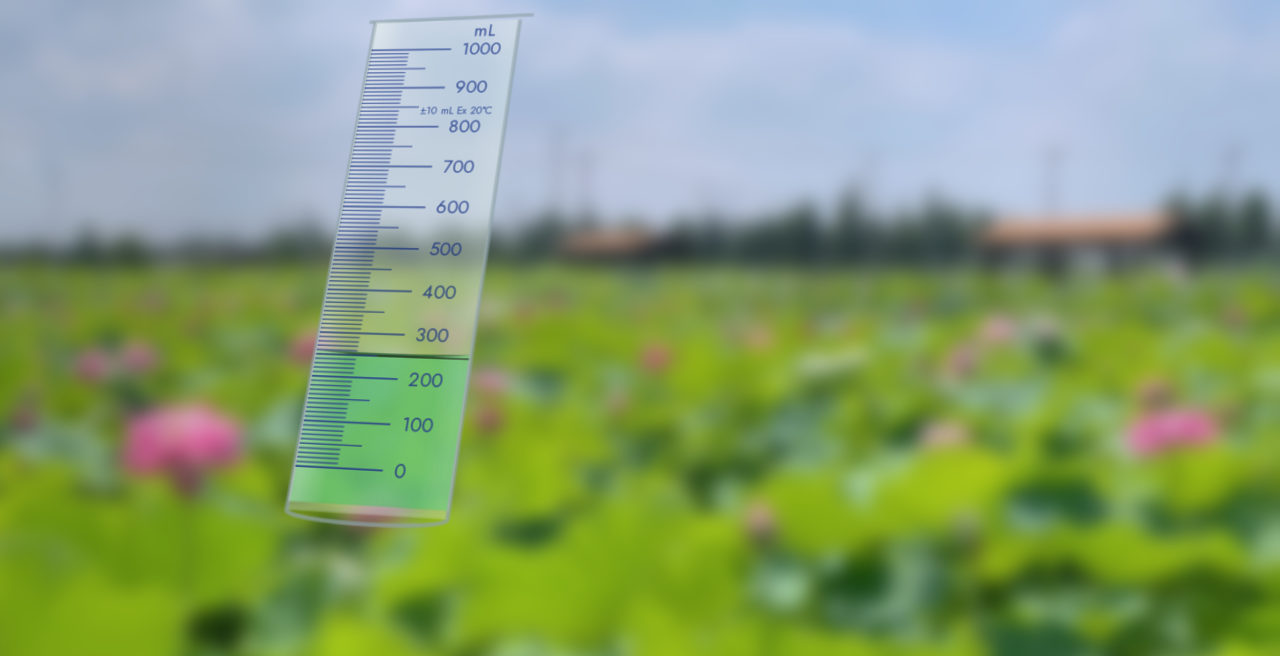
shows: 250 mL
